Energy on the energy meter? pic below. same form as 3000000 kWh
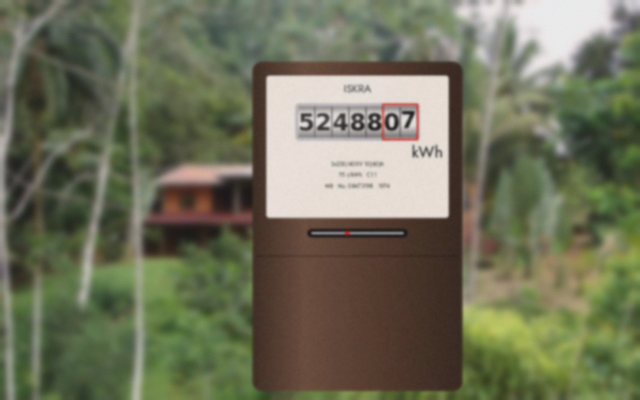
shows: 52488.07 kWh
